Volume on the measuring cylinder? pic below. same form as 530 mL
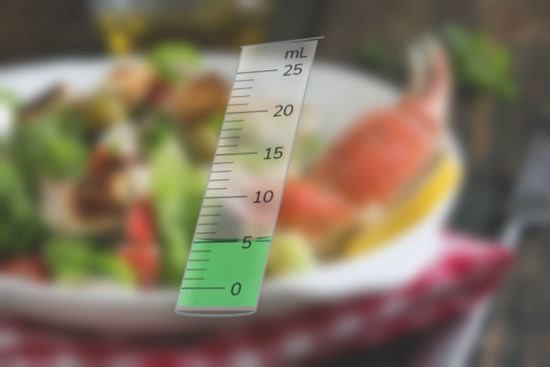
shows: 5 mL
